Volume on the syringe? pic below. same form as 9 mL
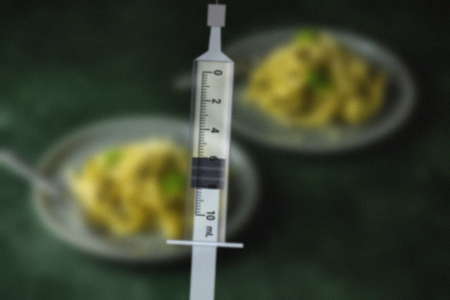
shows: 6 mL
